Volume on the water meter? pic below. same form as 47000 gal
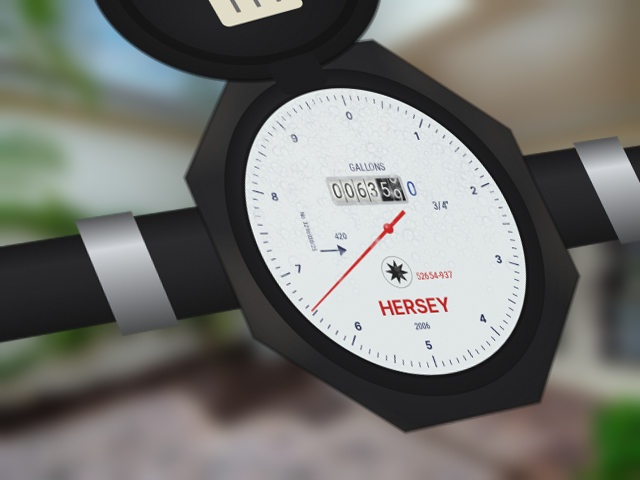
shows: 63586.5 gal
